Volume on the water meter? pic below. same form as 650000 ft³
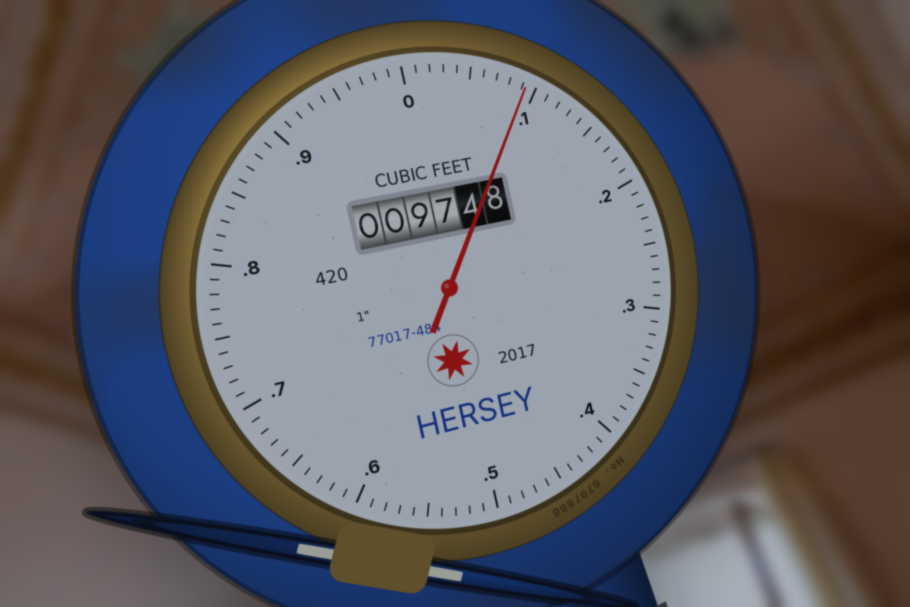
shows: 9748.09 ft³
